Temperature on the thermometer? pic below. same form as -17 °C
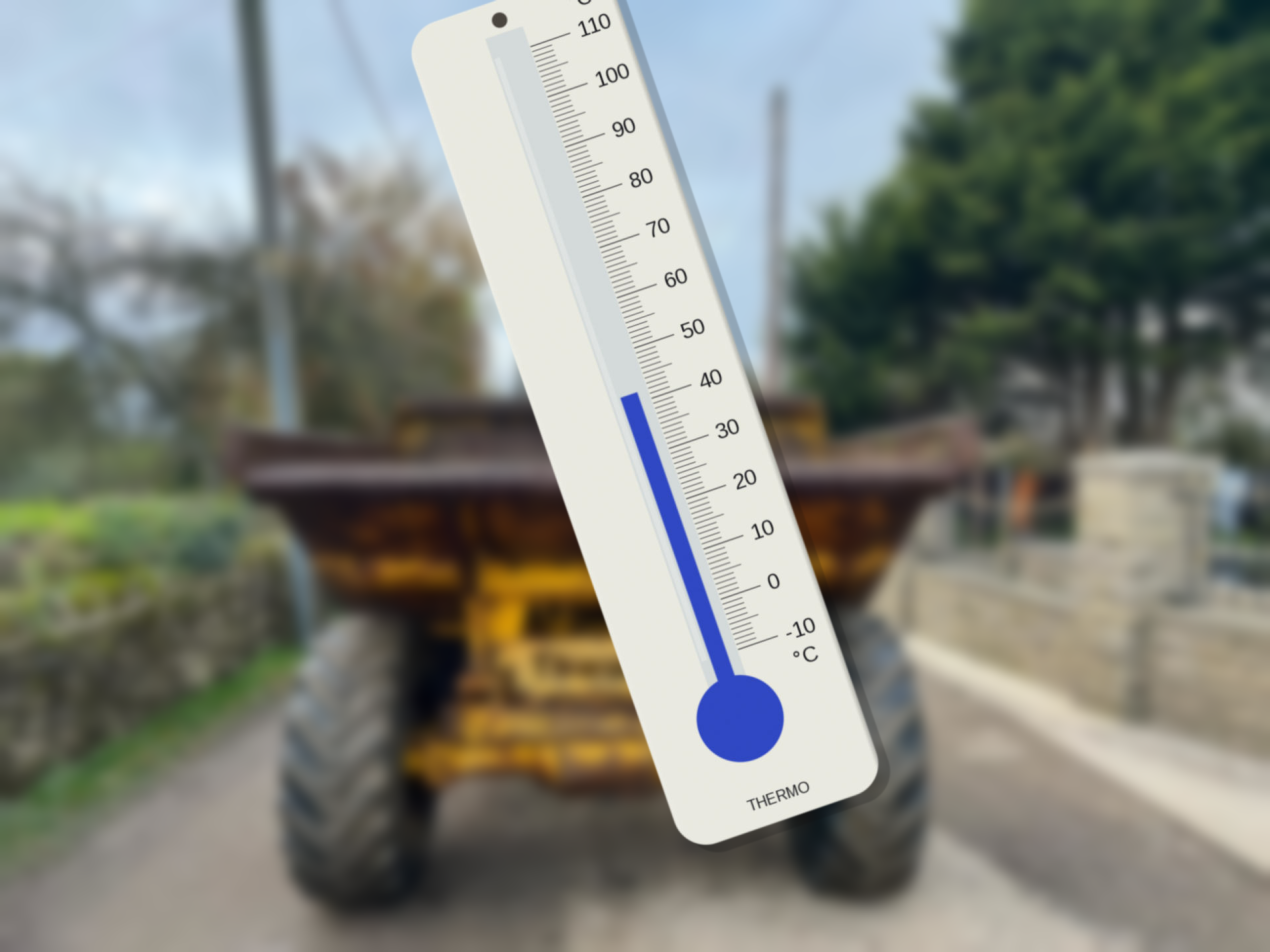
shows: 42 °C
